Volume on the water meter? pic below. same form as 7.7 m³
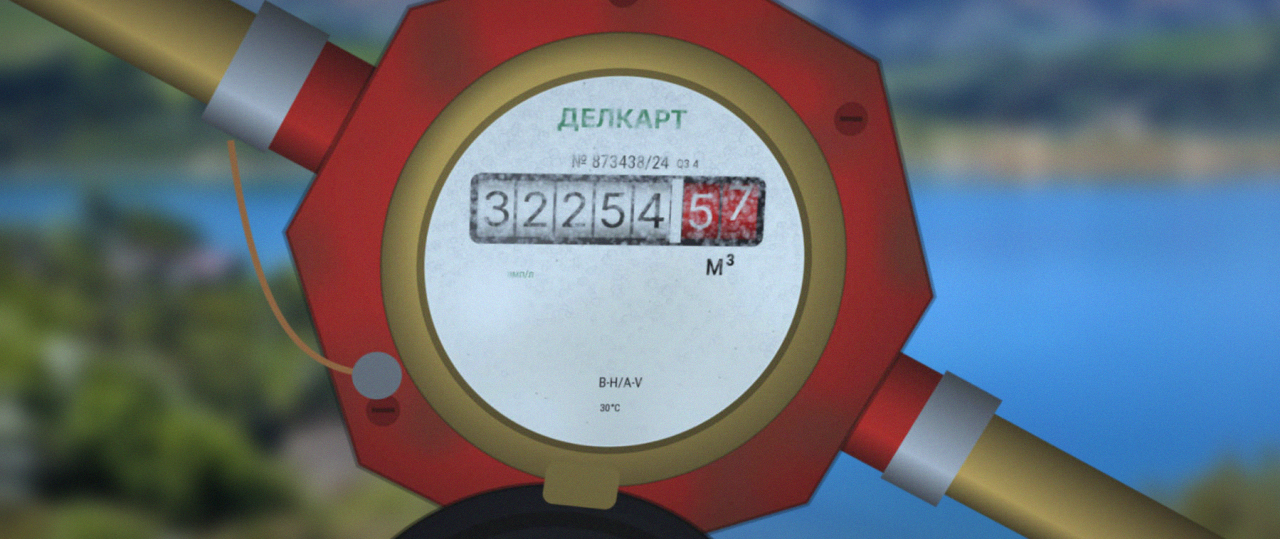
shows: 32254.57 m³
